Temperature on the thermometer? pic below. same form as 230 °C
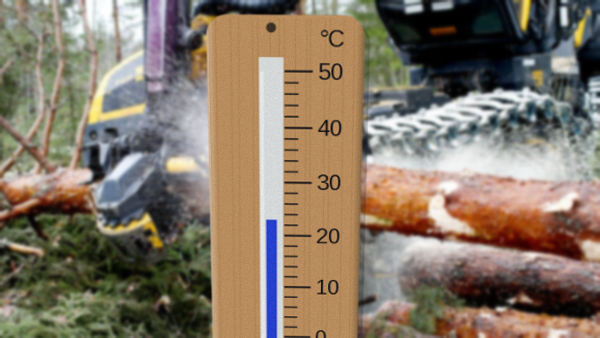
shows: 23 °C
